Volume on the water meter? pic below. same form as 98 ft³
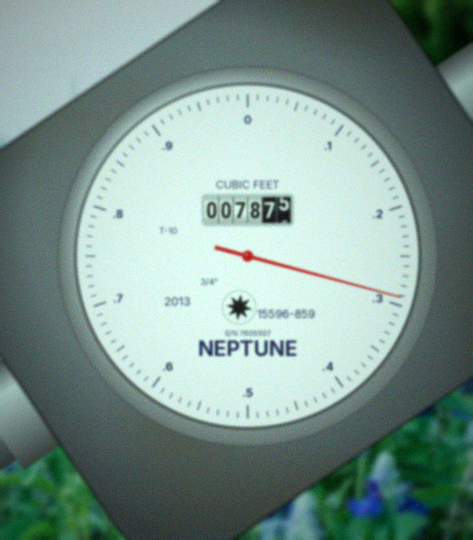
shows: 7875.29 ft³
